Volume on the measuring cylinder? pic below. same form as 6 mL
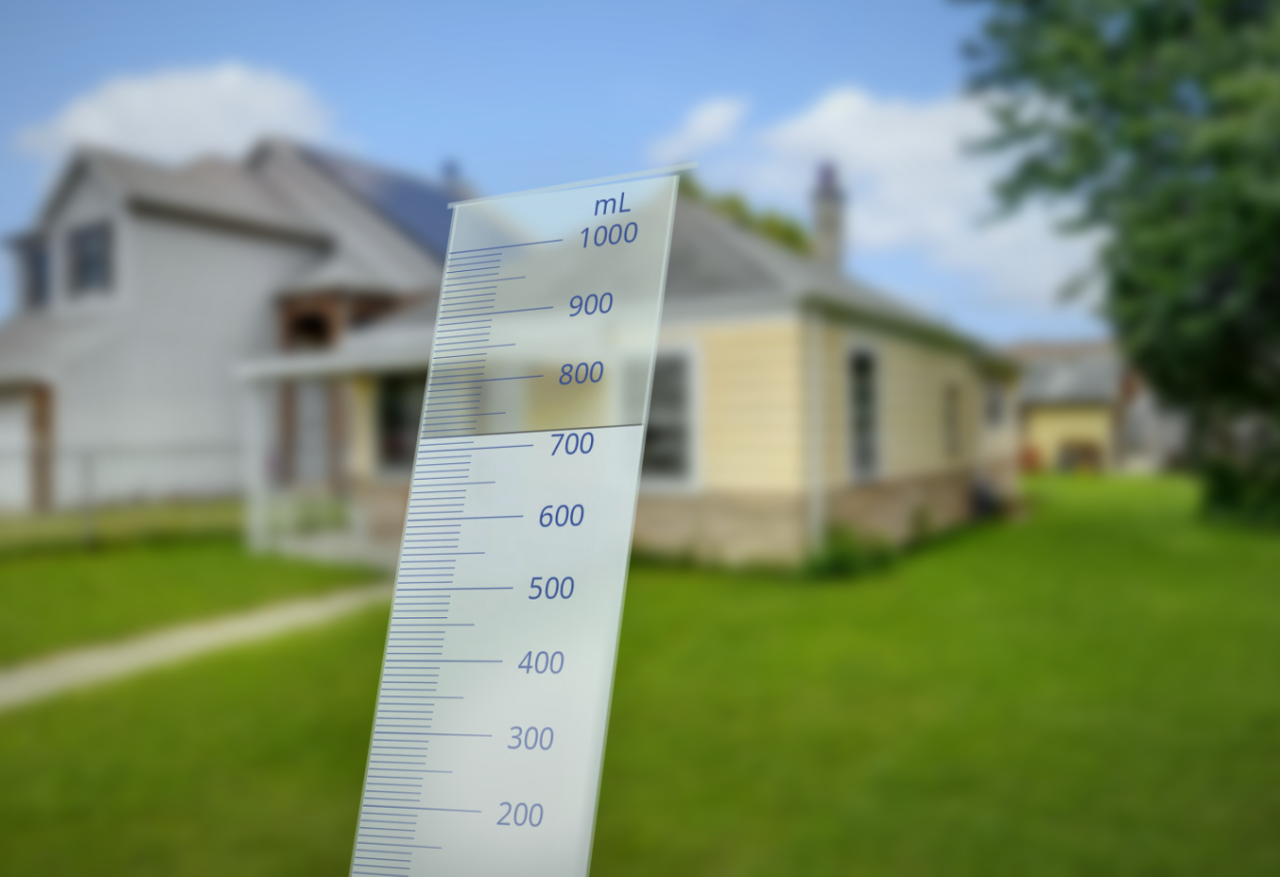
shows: 720 mL
